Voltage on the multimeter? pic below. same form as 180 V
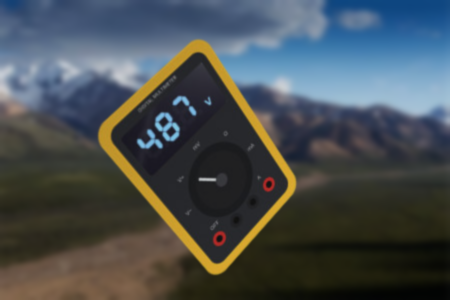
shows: 487 V
